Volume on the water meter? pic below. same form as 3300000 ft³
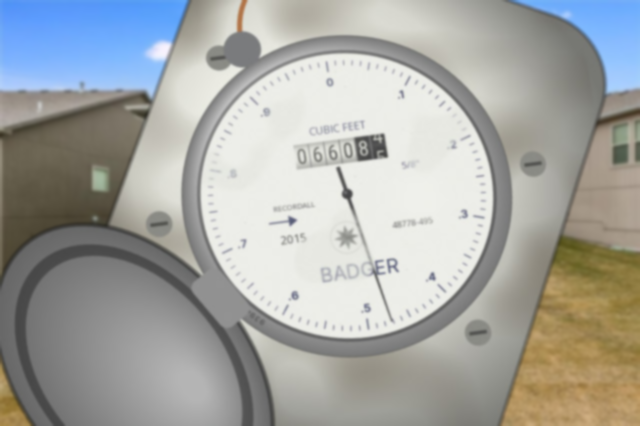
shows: 66084.47 ft³
